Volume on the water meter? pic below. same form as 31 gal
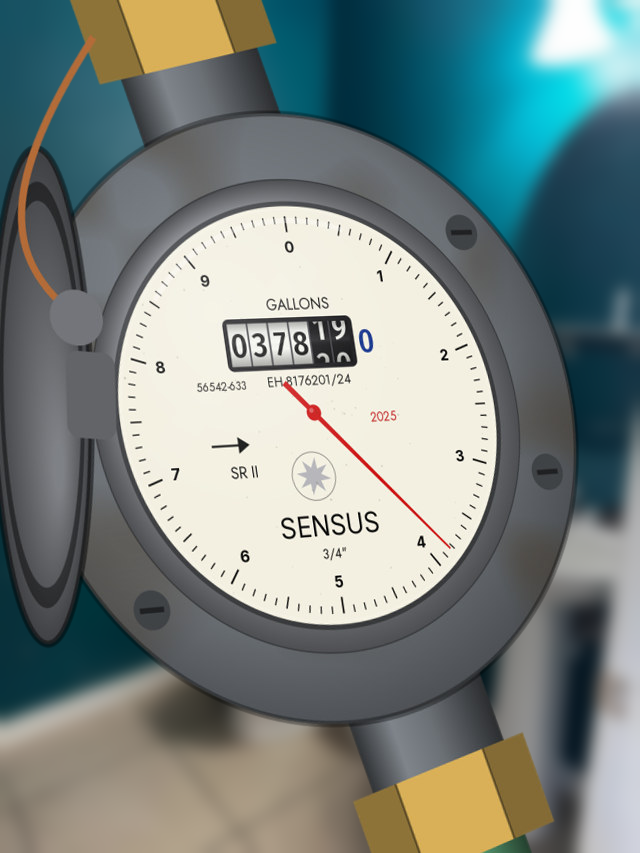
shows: 378193.8 gal
